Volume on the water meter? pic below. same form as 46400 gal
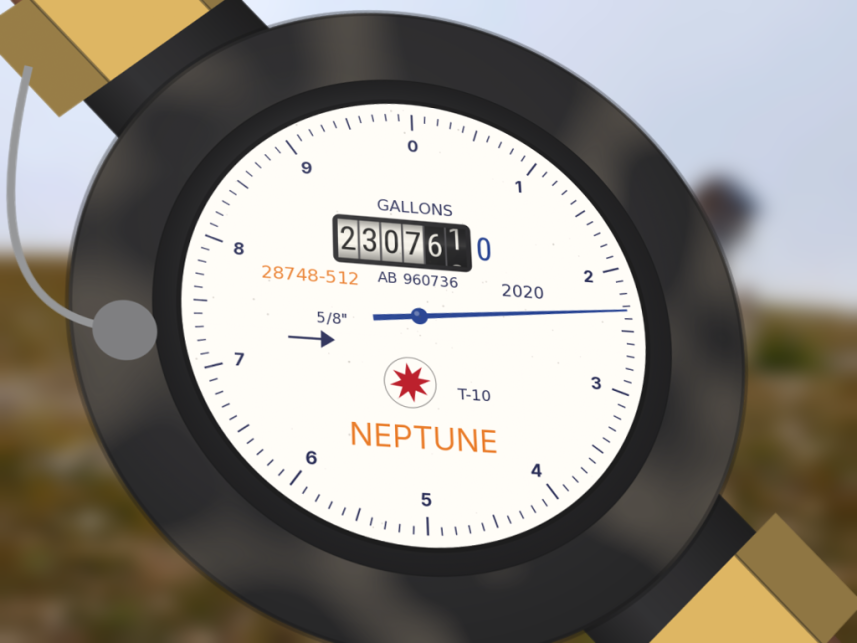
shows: 2307612.3 gal
